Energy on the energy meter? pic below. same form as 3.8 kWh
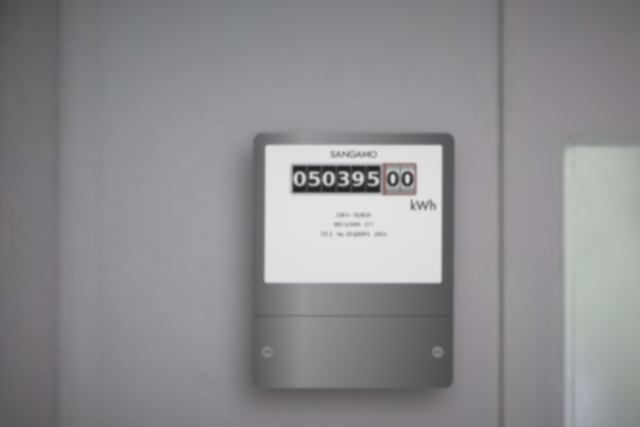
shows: 50395.00 kWh
